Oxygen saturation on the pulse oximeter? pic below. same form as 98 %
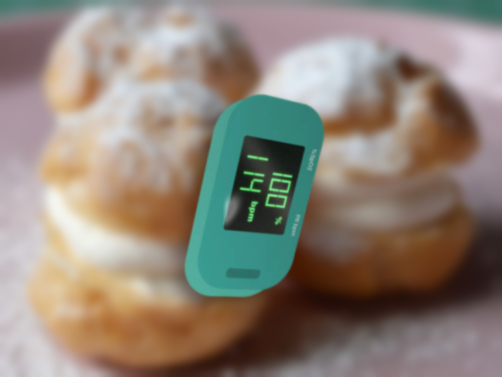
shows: 100 %
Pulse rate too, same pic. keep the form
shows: 114 bpm
